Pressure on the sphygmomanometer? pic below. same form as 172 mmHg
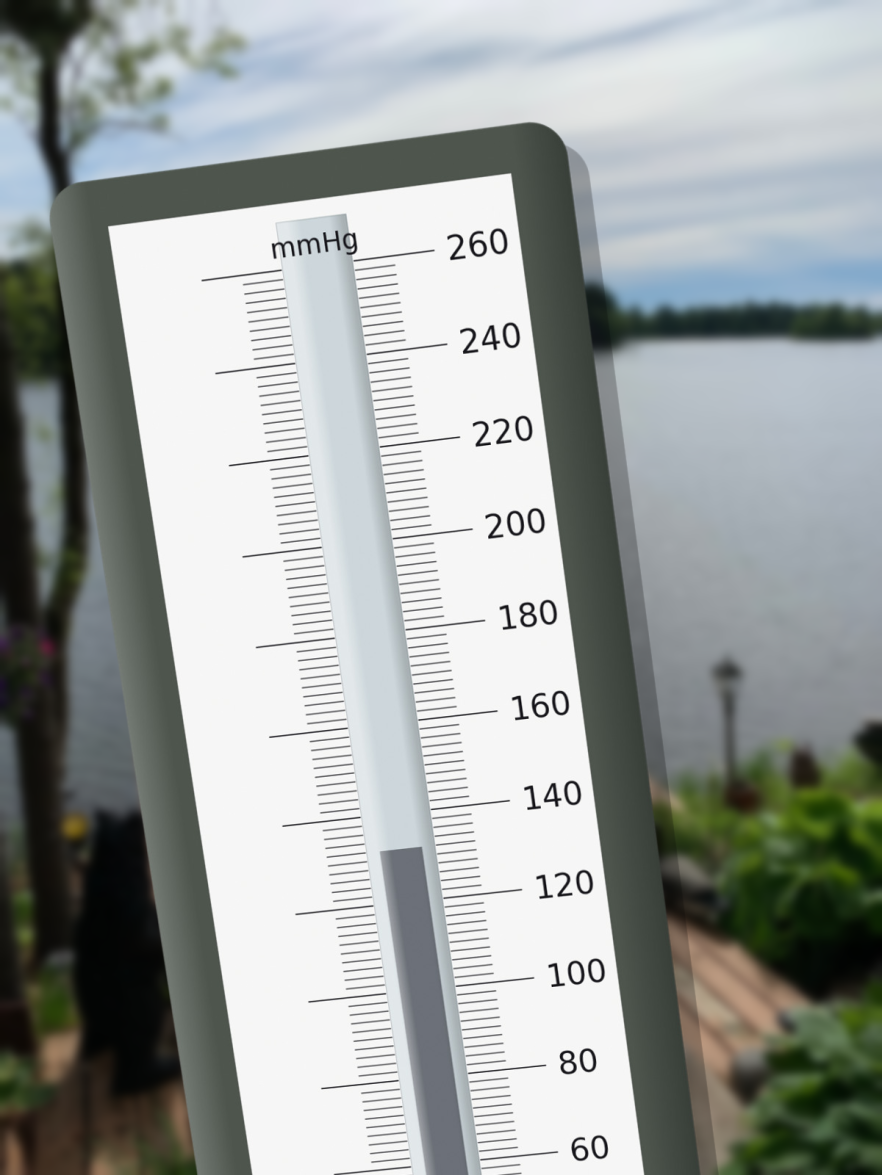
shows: 132 mmHg
